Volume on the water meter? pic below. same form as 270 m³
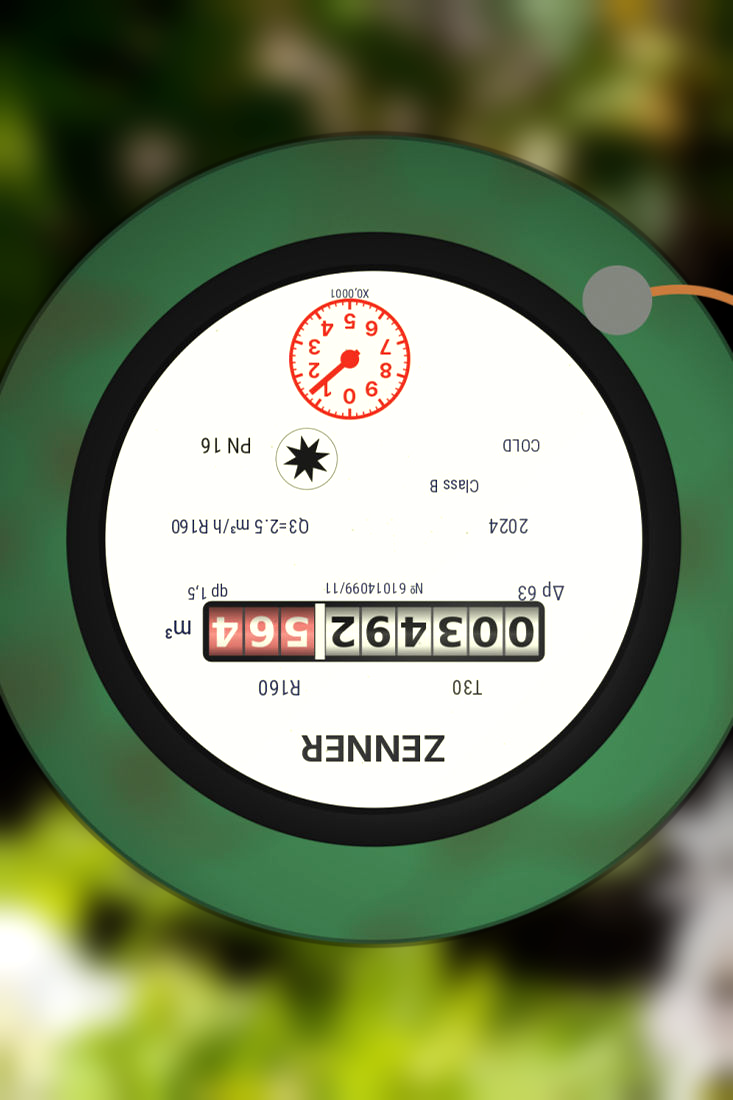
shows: 3492.5641 m³
